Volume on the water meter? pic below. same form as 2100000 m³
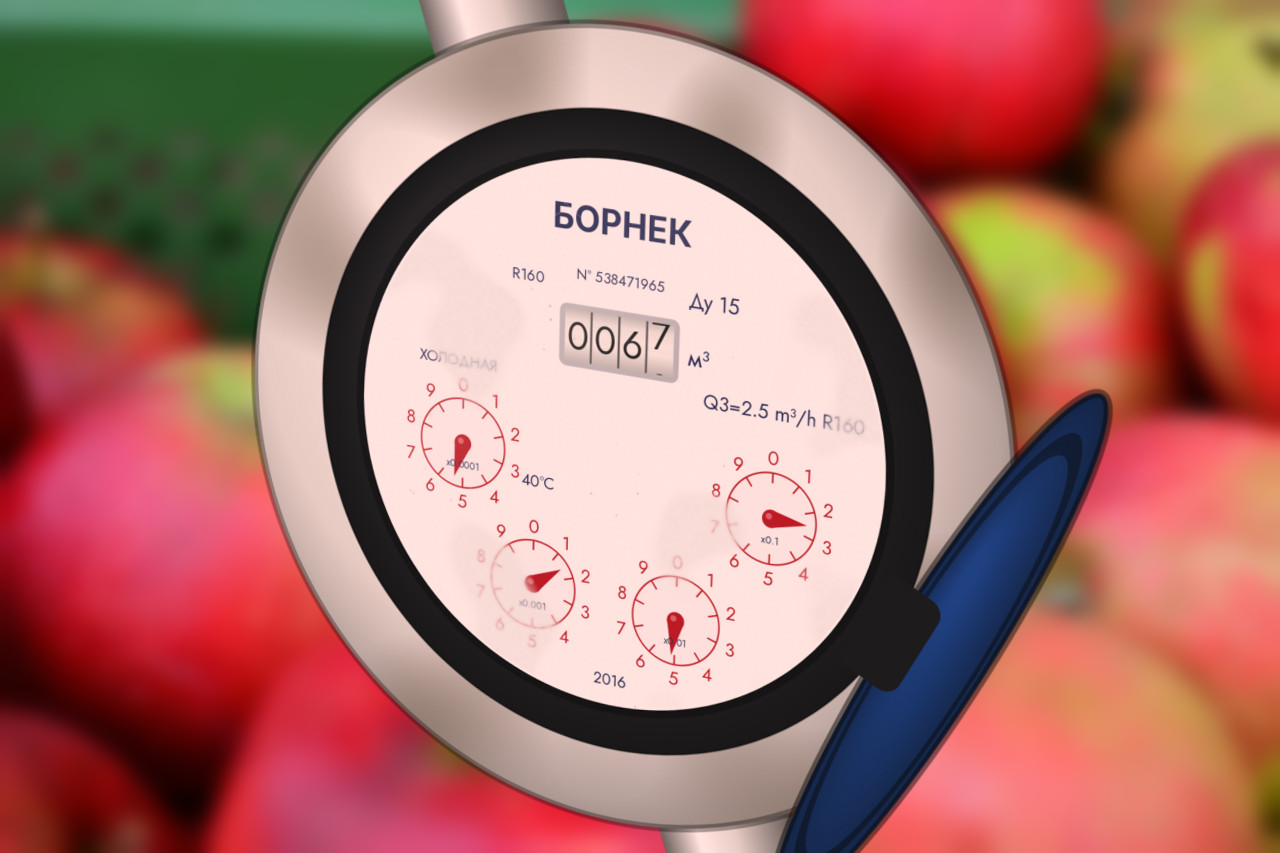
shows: 67.2515 m³
